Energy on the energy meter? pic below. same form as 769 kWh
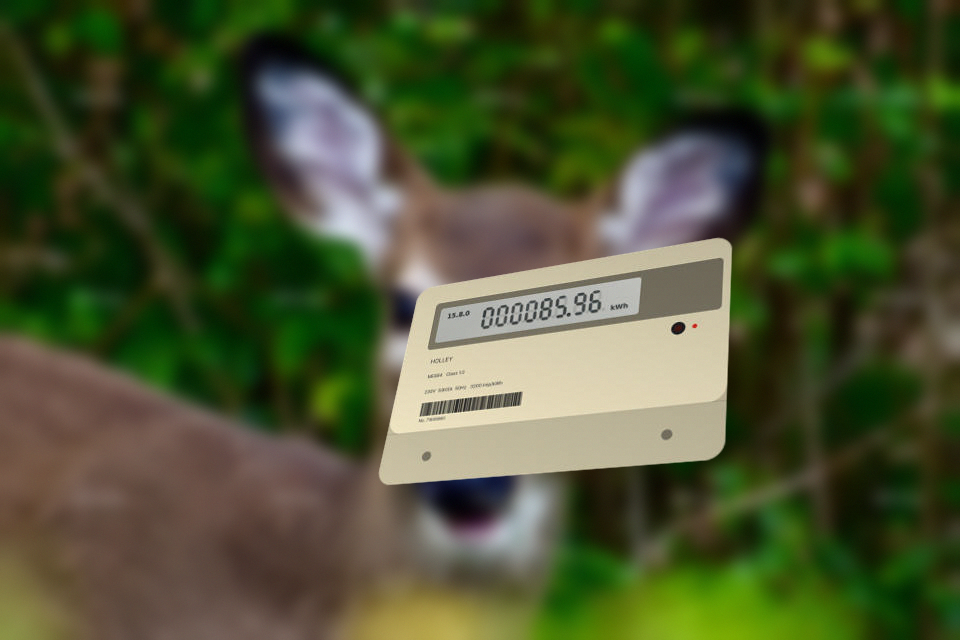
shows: 85.96 kWh
